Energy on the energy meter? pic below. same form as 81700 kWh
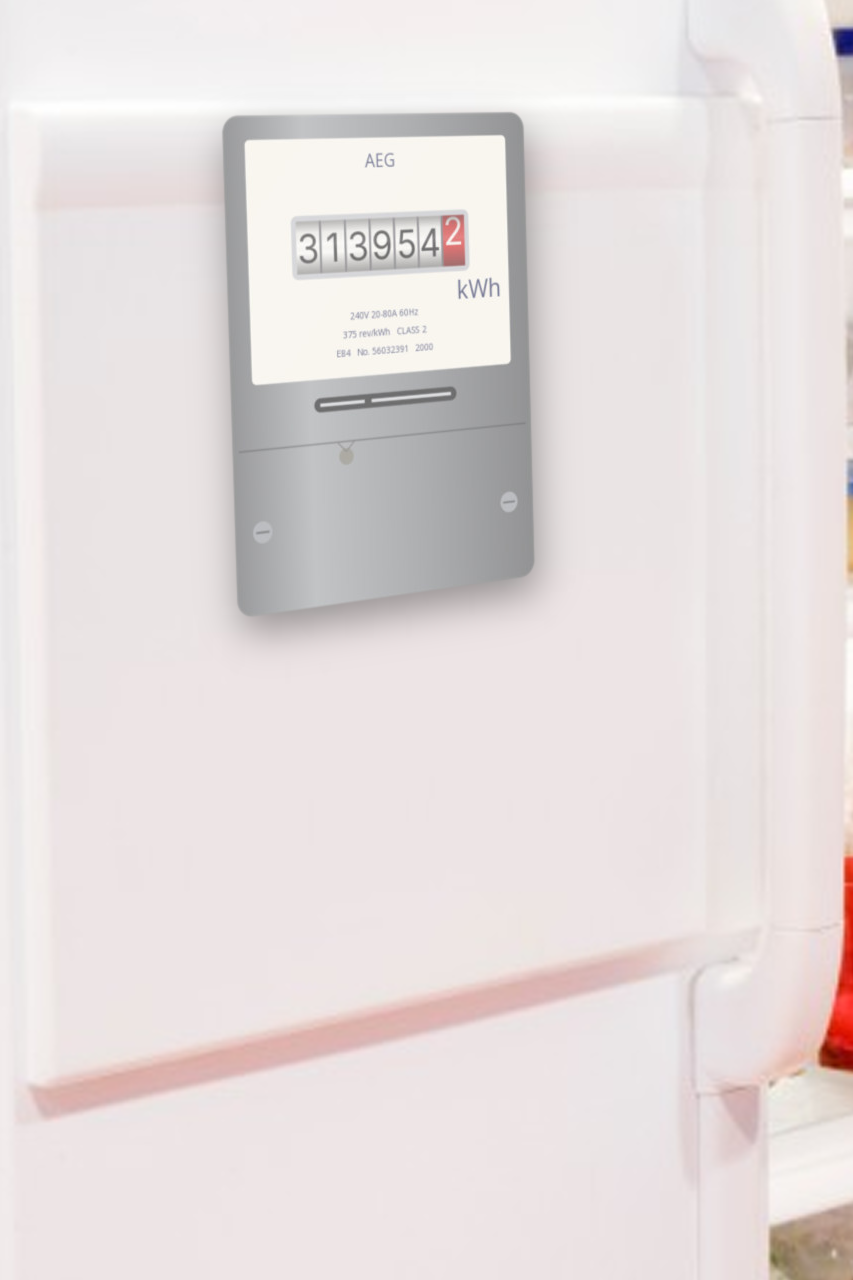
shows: 313954.2 kWh
